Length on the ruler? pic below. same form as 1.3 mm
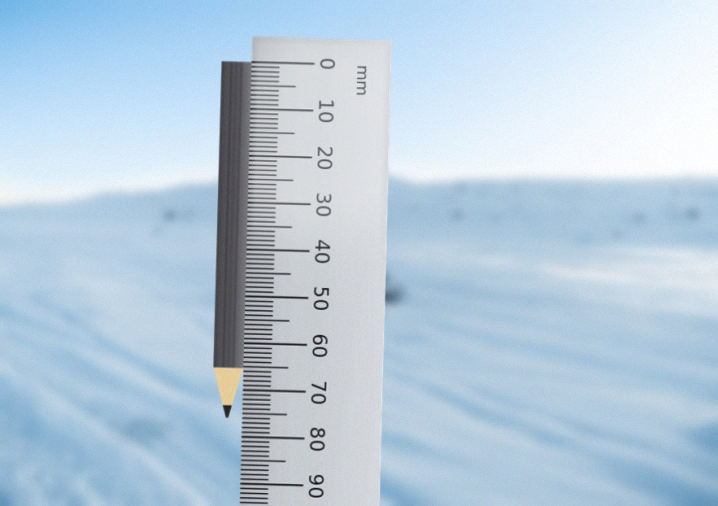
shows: 76 mm
